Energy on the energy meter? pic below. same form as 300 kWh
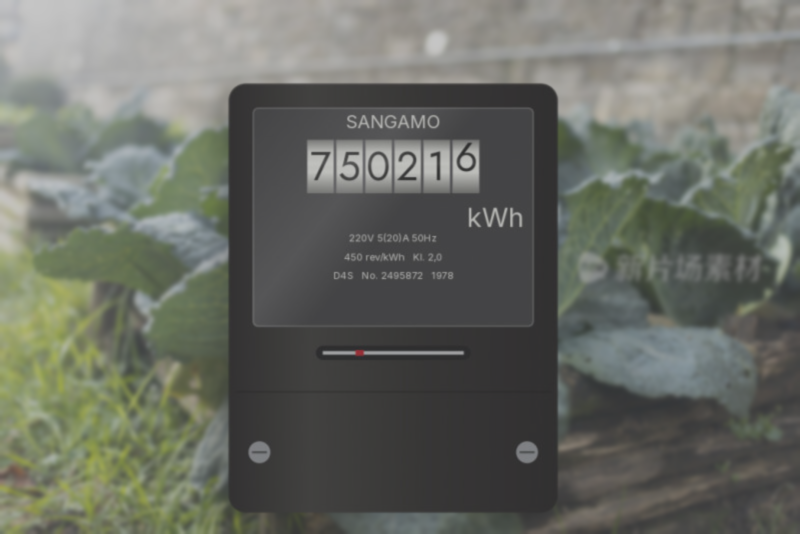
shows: 750216 kWh
